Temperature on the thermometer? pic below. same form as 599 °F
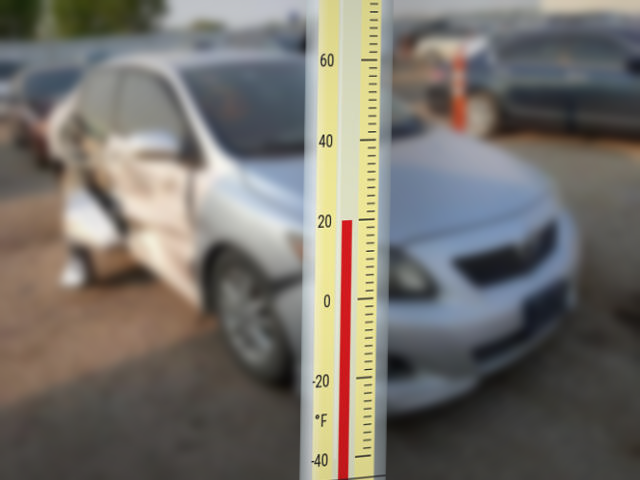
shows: 20 °F
